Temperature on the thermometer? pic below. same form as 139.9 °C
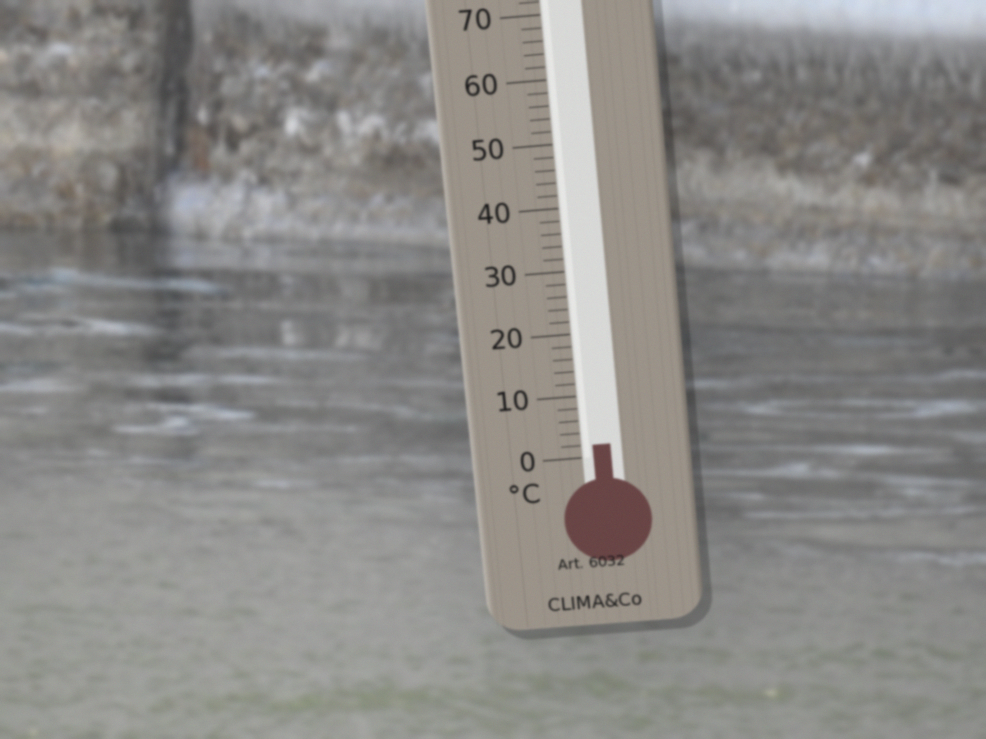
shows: 2 °C
